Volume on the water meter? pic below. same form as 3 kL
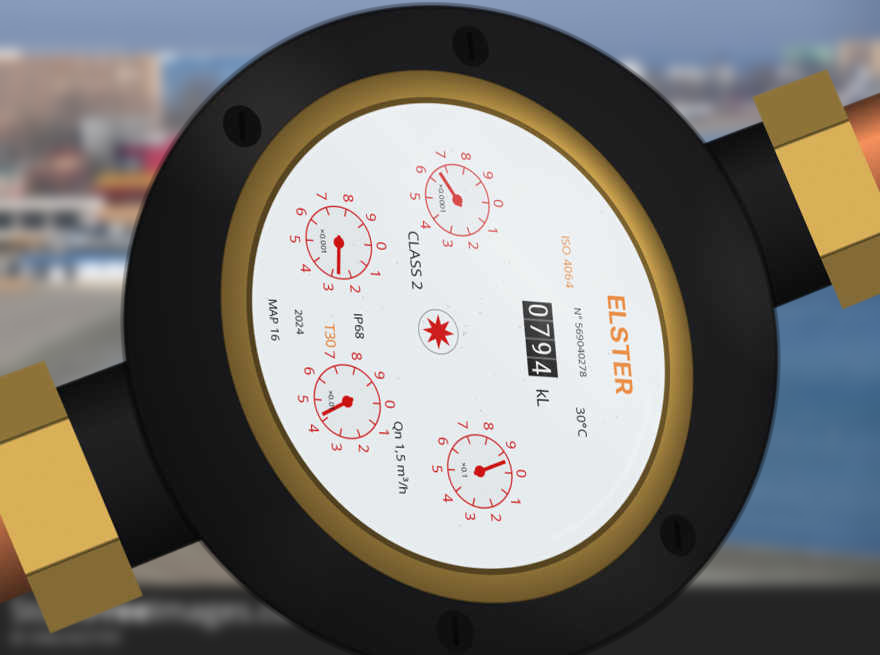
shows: 793.9426 kL
